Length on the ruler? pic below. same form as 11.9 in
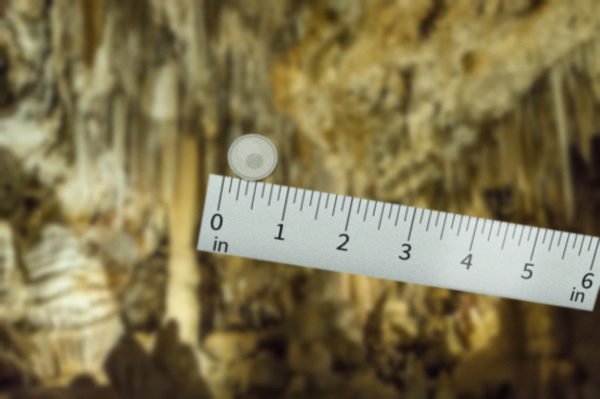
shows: 0.75 in
